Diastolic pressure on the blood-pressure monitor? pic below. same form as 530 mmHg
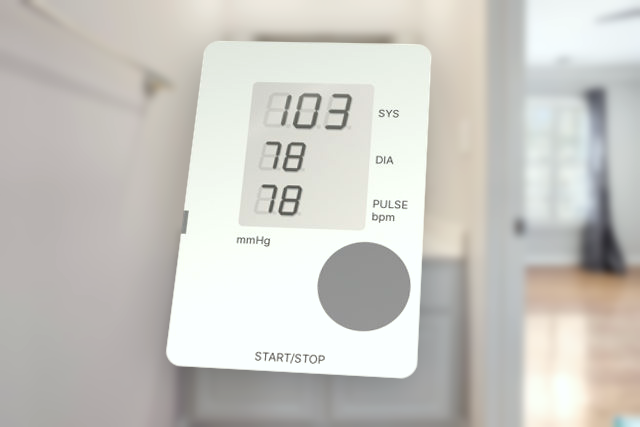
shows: 78 mmHg
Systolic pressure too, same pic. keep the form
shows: 103 mmHg
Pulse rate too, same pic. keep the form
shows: 78 bpm
